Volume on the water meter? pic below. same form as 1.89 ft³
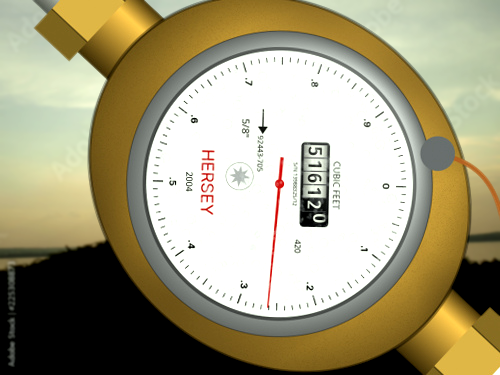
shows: 516120.26 ft³
